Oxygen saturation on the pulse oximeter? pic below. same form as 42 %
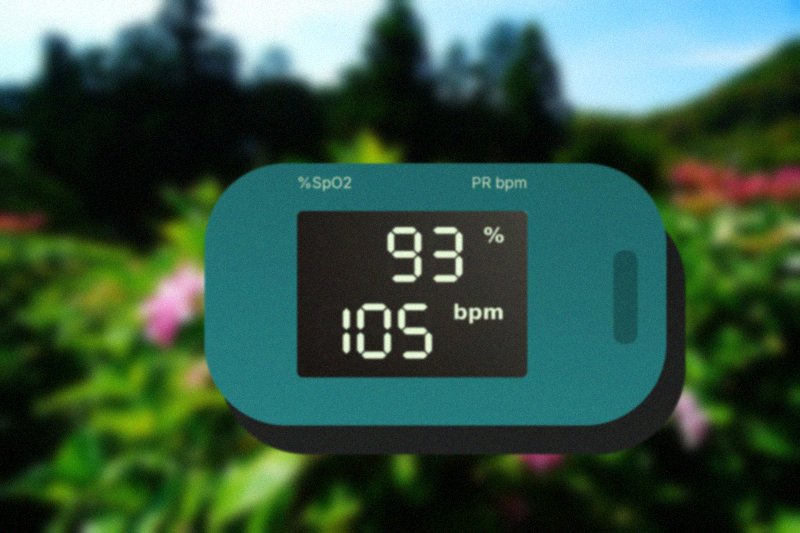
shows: 93 %
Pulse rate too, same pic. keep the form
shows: 105 bpm
